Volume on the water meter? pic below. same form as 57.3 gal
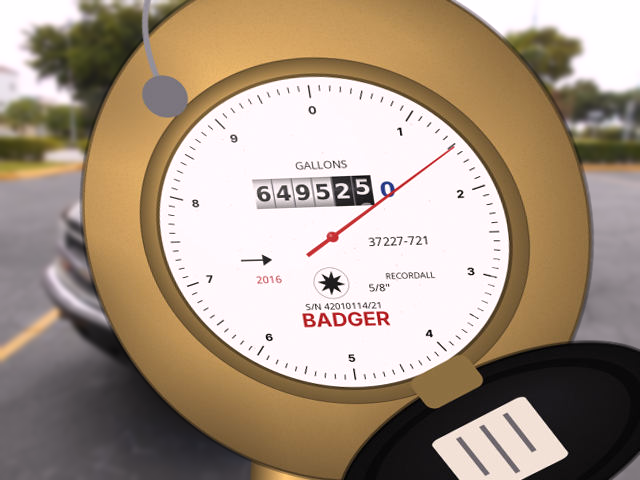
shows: 6495251.5 gal
